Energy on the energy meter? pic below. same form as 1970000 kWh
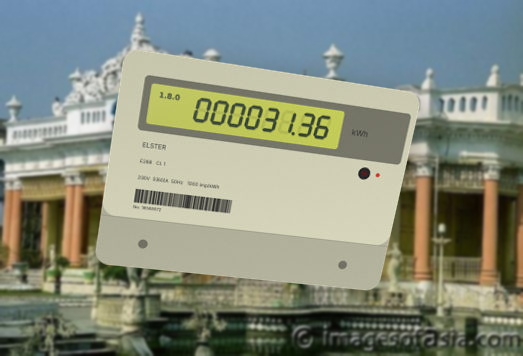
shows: 31.36 kWh
